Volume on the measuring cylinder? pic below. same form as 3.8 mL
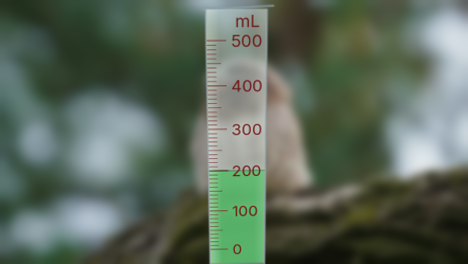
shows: 200 mL
